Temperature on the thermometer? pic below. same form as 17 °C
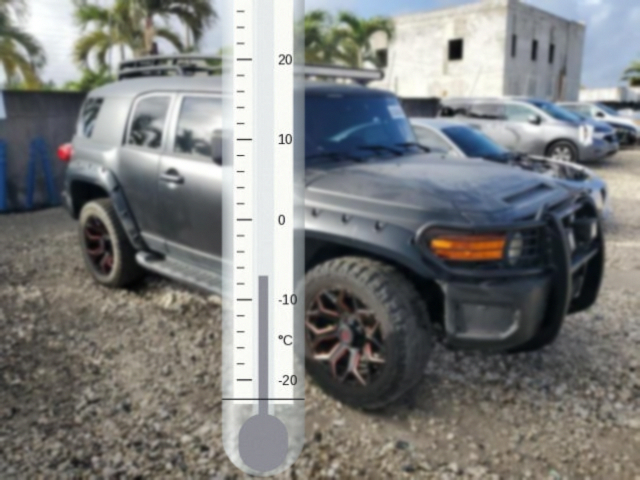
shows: -7 °C
